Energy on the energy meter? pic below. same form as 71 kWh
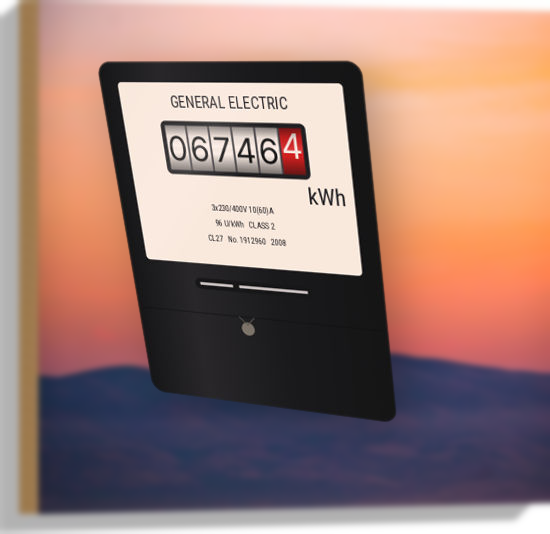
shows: 6746.4 kWh
